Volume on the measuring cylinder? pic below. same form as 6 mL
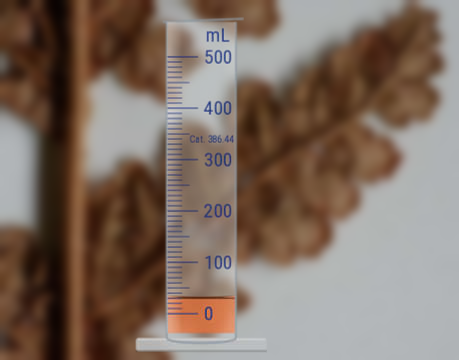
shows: 30 mL
